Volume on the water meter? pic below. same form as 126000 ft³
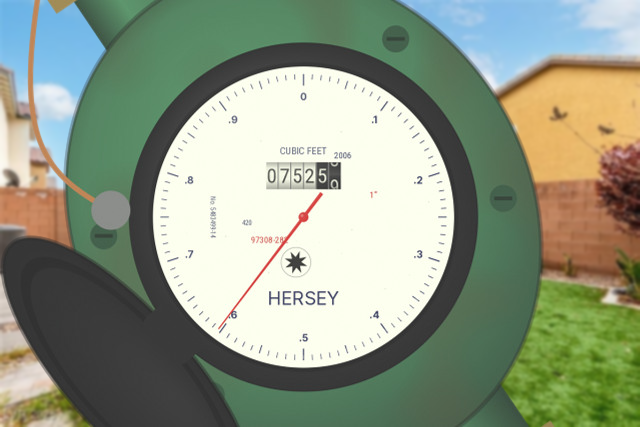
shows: 75258.60 ft³
